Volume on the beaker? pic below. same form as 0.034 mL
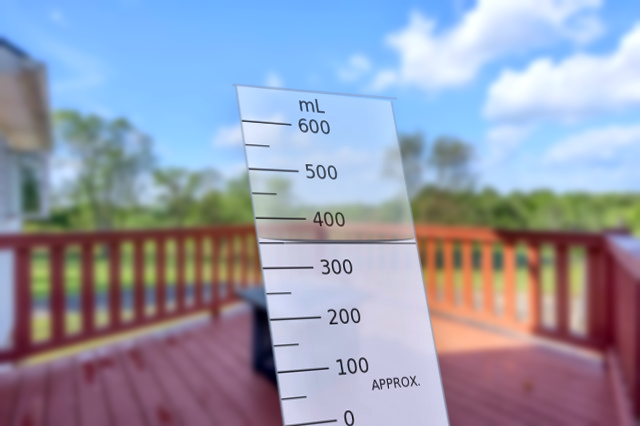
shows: 350 mL
